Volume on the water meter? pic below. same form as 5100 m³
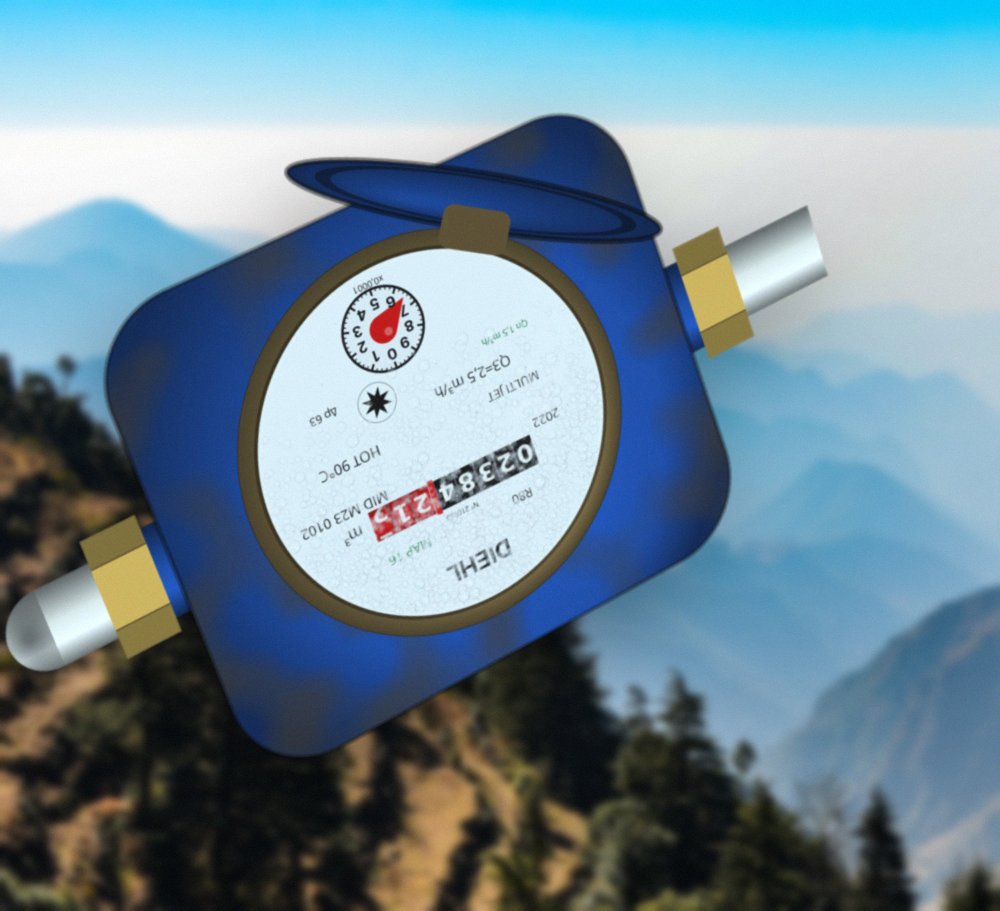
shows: 2384.2116 m³
